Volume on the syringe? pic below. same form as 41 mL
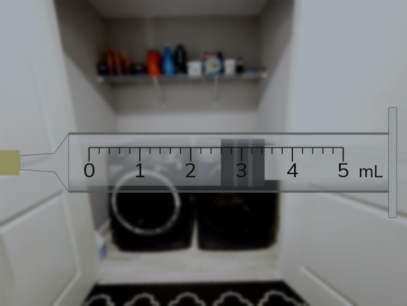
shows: 2.6 mL
